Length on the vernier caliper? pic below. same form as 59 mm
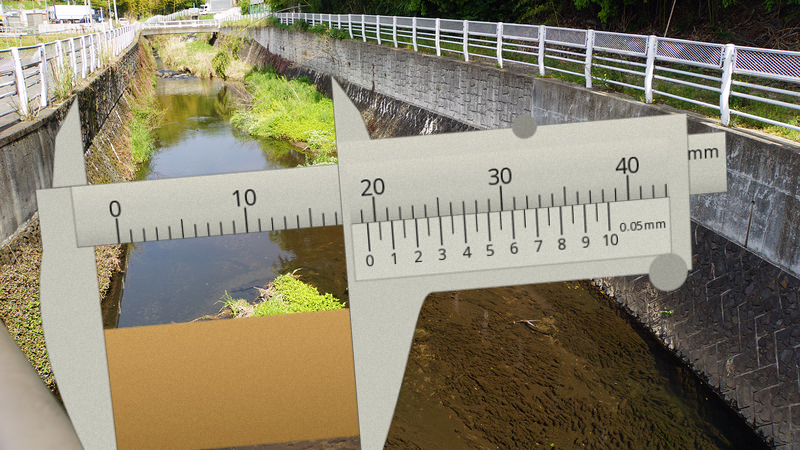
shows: 19.4 mm
